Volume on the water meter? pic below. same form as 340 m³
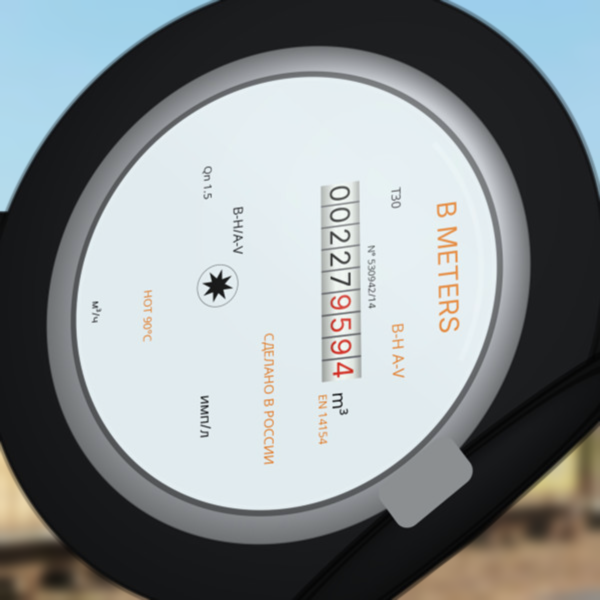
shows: 227.9594 m³
